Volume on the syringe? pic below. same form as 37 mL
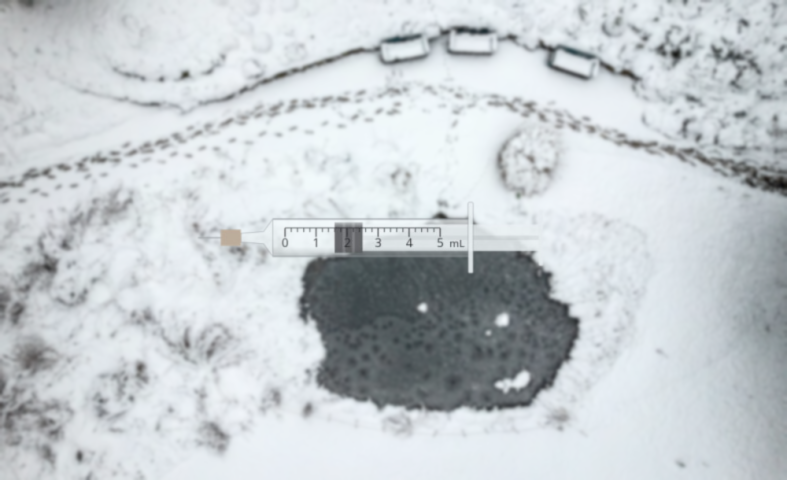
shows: 1.6 mL
